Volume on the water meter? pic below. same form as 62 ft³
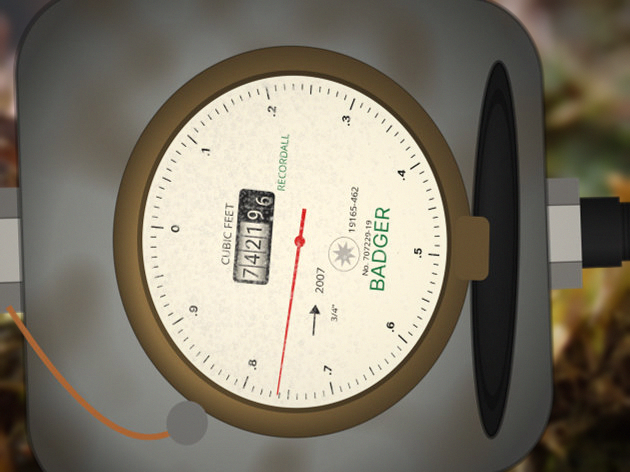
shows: 742195.76 ft³
